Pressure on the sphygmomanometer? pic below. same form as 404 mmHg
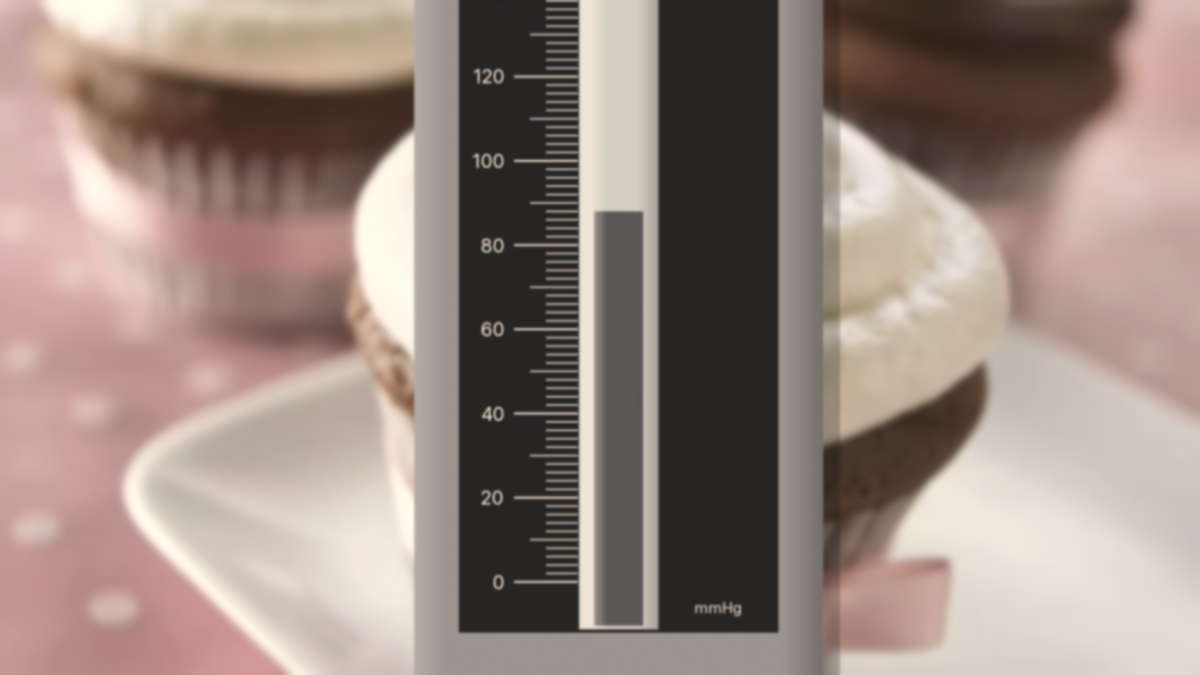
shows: 88 mmHg
